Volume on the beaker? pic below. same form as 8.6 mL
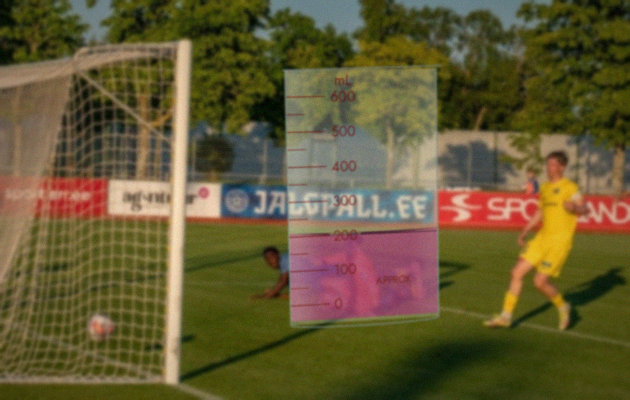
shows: 200 mL
